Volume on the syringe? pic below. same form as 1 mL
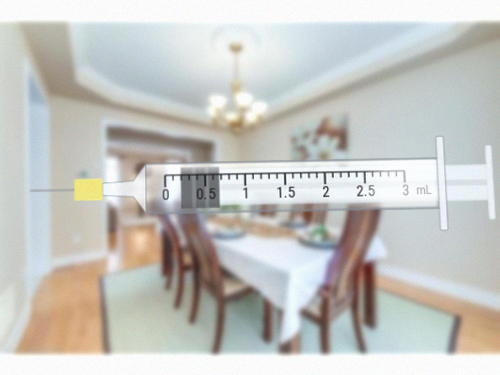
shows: 0.2 mL
